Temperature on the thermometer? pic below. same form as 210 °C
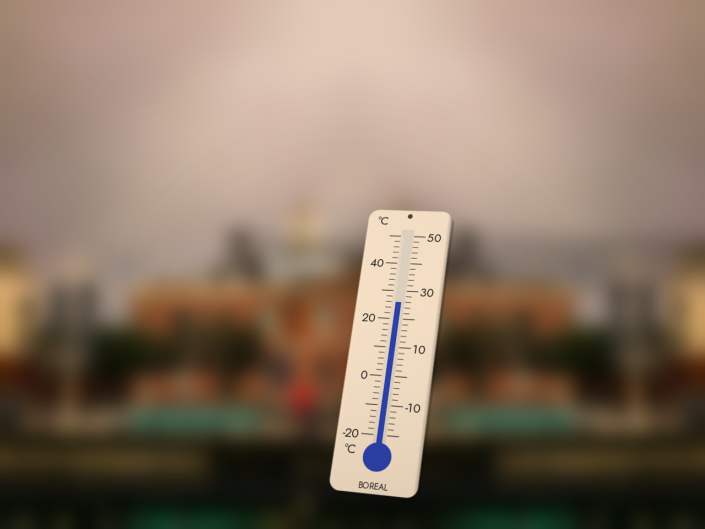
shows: 26 °C
